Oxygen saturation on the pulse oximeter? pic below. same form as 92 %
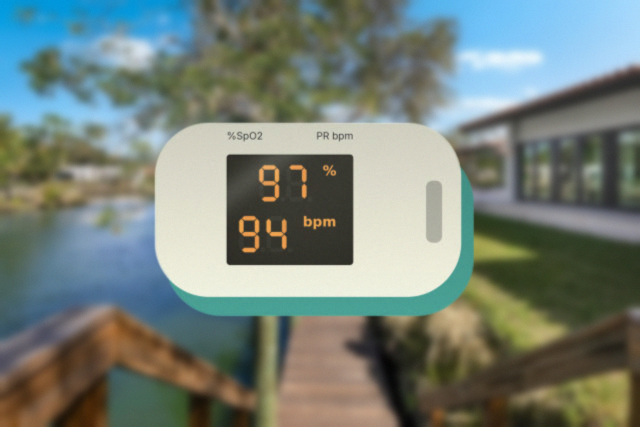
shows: 97 %
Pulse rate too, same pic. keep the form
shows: 94 bpm
